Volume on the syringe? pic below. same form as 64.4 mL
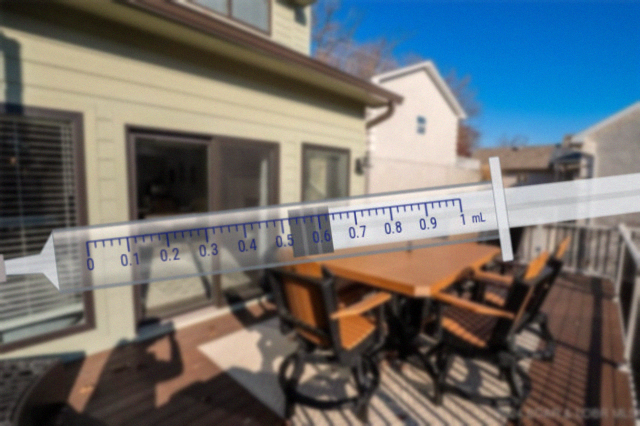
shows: 0.52 mL
